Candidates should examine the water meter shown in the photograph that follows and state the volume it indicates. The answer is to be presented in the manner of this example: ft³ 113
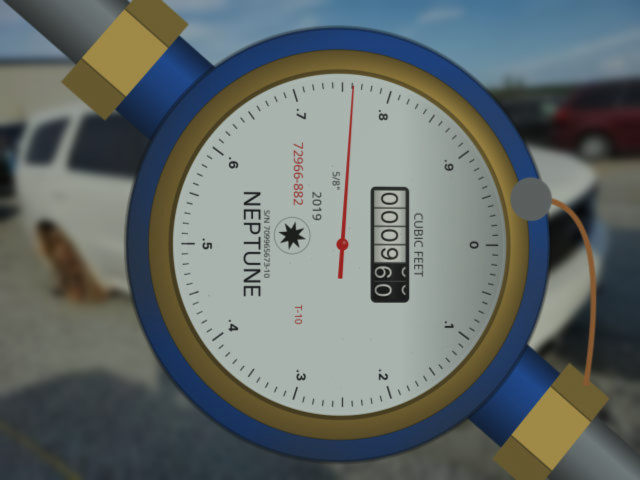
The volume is ft³ 959.76
